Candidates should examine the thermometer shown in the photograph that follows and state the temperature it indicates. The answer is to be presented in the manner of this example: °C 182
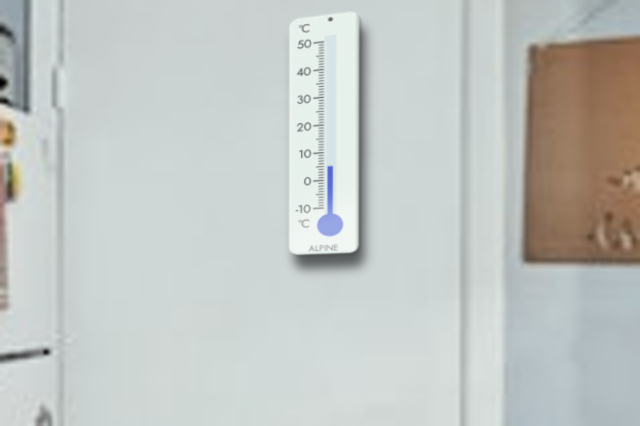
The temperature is °C 5
